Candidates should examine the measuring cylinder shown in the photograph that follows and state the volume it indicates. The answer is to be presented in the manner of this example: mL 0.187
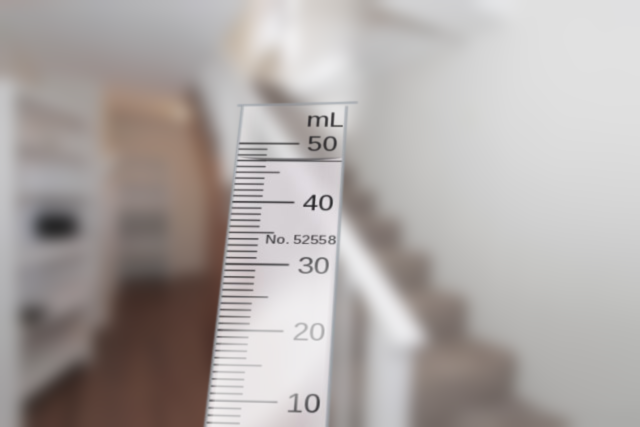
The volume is mL 47
